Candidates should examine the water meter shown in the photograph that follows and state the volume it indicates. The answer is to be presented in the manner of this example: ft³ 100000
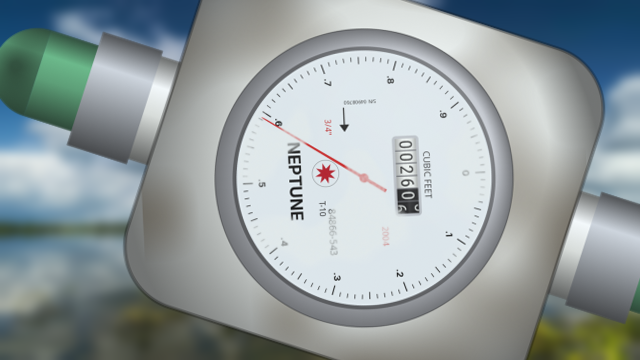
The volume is ft³ 2605.59
